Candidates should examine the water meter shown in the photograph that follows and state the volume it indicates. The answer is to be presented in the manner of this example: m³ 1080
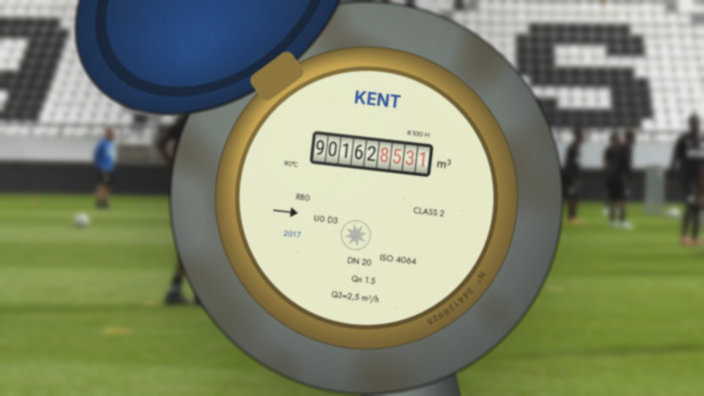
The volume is m³ 90162.8531
